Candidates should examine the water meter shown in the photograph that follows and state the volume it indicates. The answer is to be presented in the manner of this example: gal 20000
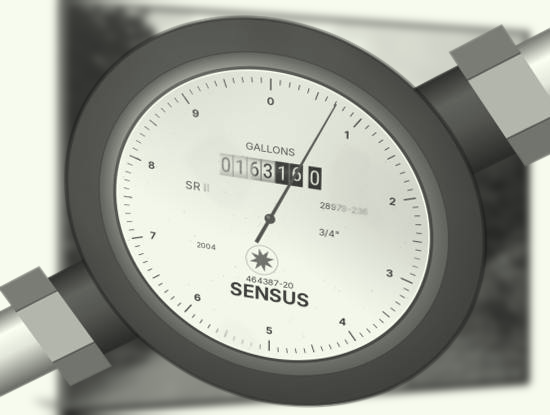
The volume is gal 163160.7
